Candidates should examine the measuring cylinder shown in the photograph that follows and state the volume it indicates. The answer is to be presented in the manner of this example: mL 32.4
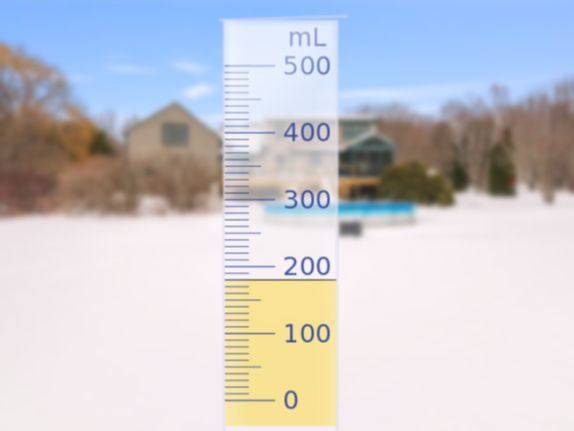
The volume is mL 180
